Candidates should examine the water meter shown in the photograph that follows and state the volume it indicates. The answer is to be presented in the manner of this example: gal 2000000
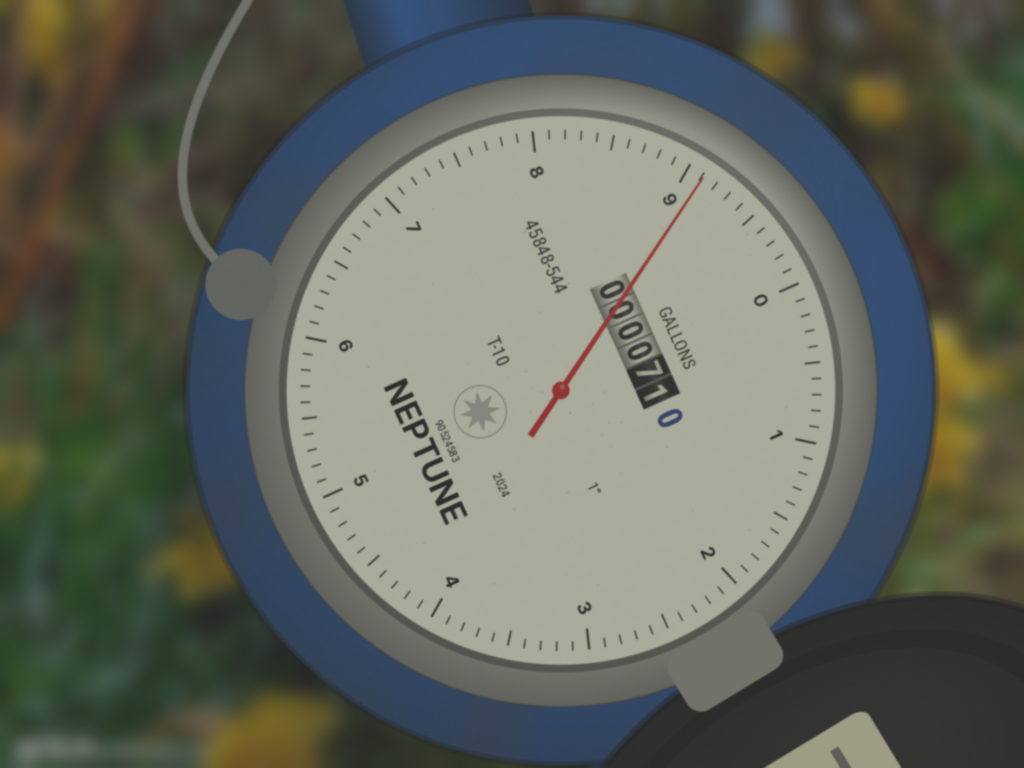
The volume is gal 709.1
